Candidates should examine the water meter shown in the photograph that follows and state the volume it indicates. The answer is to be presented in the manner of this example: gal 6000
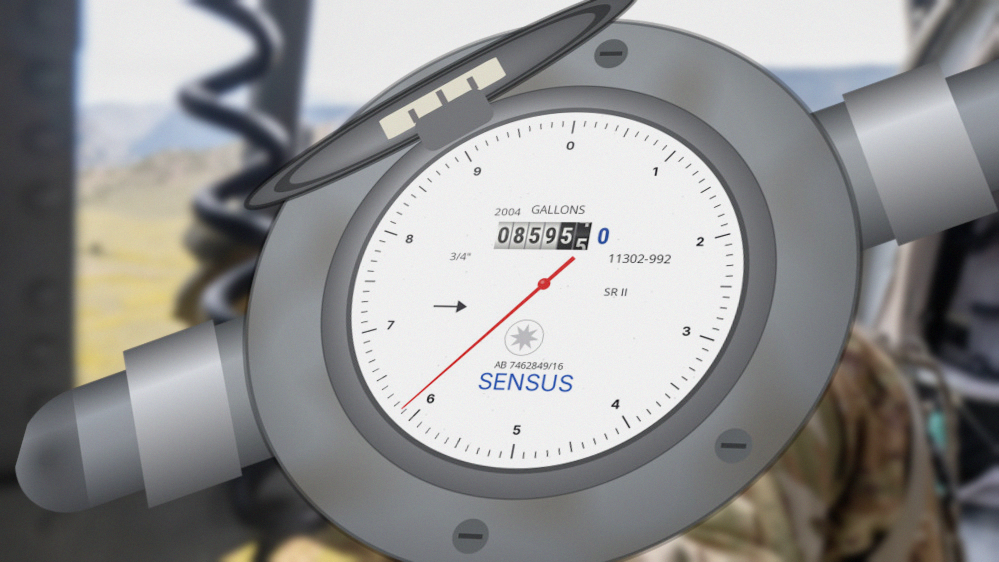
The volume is gal 859546.1
